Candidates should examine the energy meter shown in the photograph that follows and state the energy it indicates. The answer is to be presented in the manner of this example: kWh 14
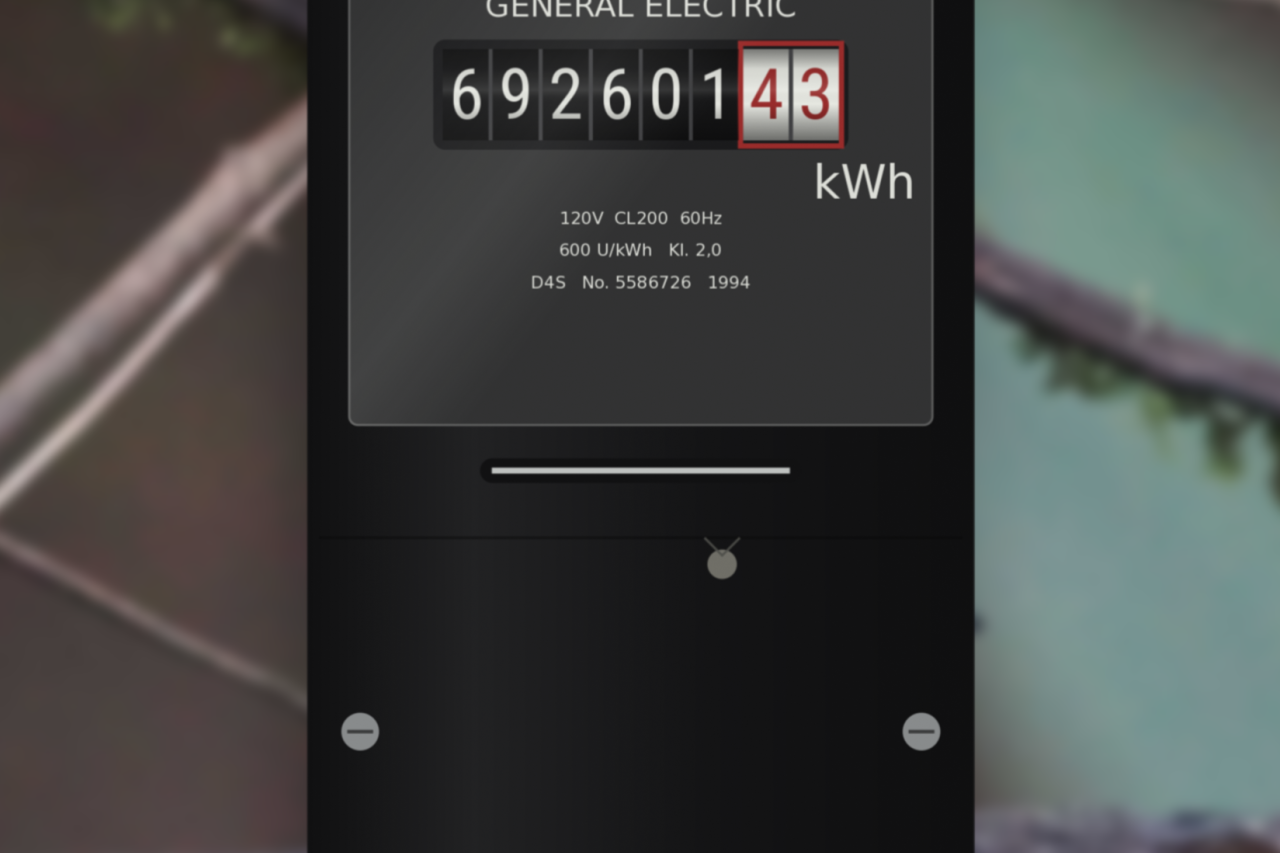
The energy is kWh 692601.43
